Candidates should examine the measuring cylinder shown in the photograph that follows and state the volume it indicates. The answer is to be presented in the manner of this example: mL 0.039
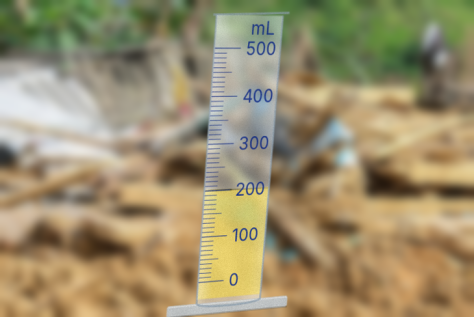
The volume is mL 200
